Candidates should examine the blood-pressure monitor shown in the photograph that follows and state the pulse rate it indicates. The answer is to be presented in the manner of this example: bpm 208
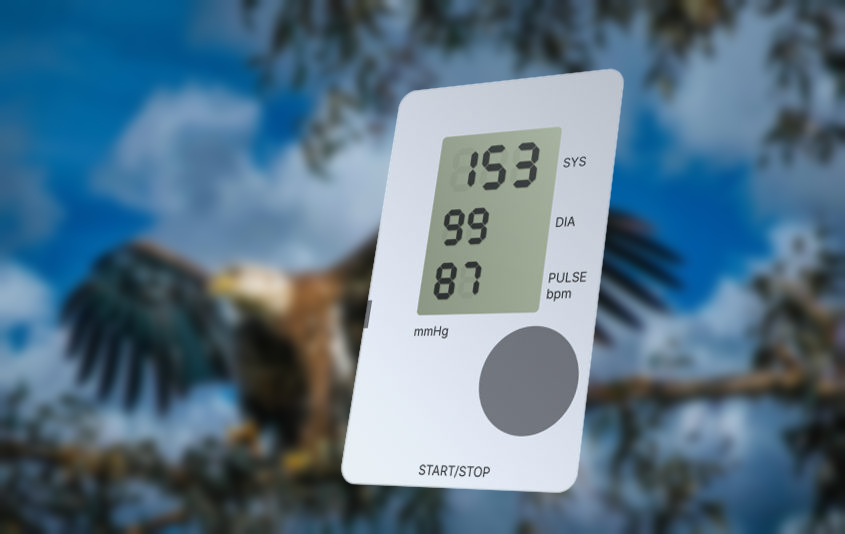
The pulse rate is bpm 87
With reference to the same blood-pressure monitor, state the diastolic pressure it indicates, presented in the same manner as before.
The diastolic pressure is mmHg 99
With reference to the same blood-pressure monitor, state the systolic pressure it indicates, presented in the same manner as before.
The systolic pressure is mmHg 153
